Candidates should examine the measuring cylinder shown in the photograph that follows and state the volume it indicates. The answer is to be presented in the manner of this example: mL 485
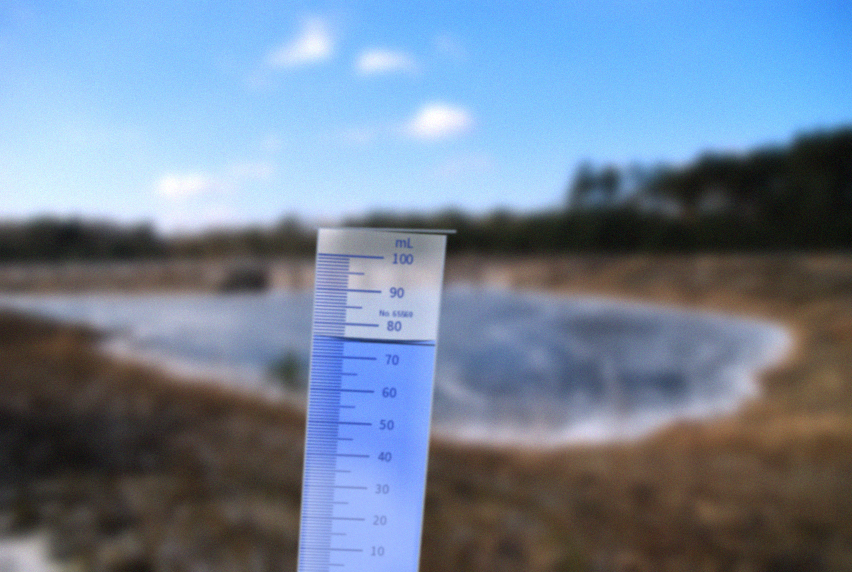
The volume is mL 75
